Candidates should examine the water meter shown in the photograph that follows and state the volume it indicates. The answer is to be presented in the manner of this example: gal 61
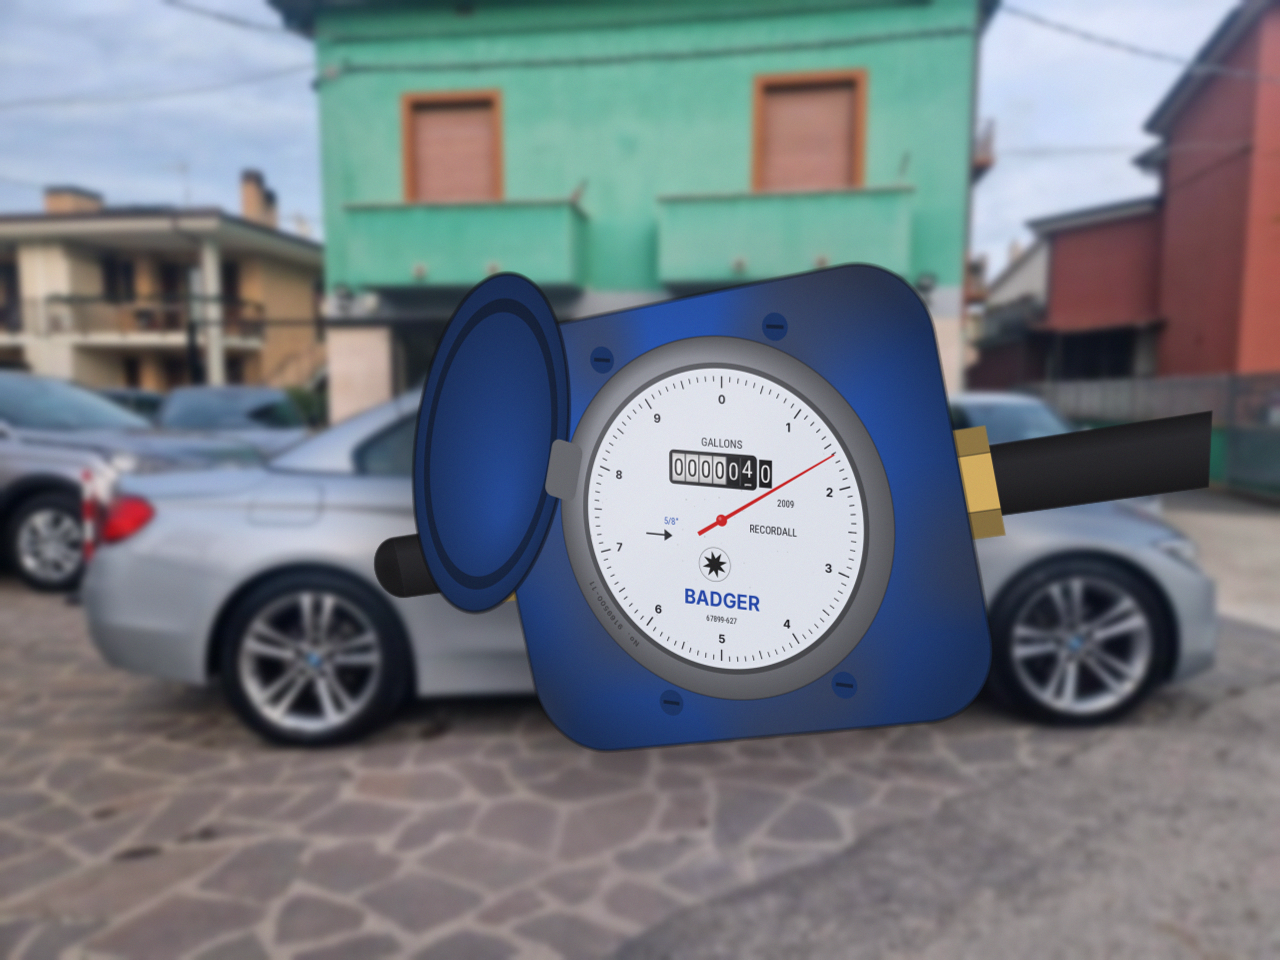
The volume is gal 41.6
